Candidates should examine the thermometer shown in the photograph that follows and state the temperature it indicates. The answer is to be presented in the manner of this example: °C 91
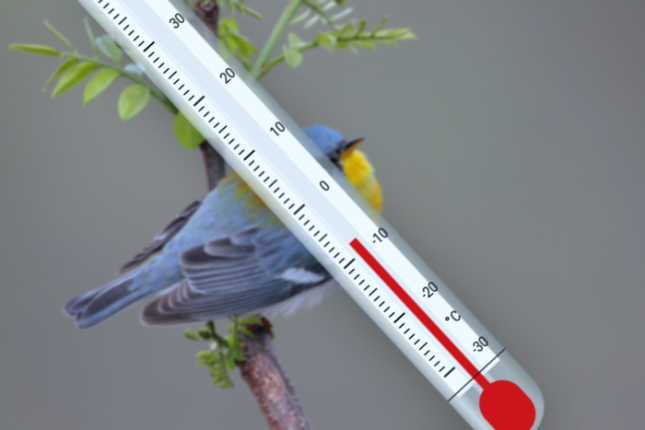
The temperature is °C -8
